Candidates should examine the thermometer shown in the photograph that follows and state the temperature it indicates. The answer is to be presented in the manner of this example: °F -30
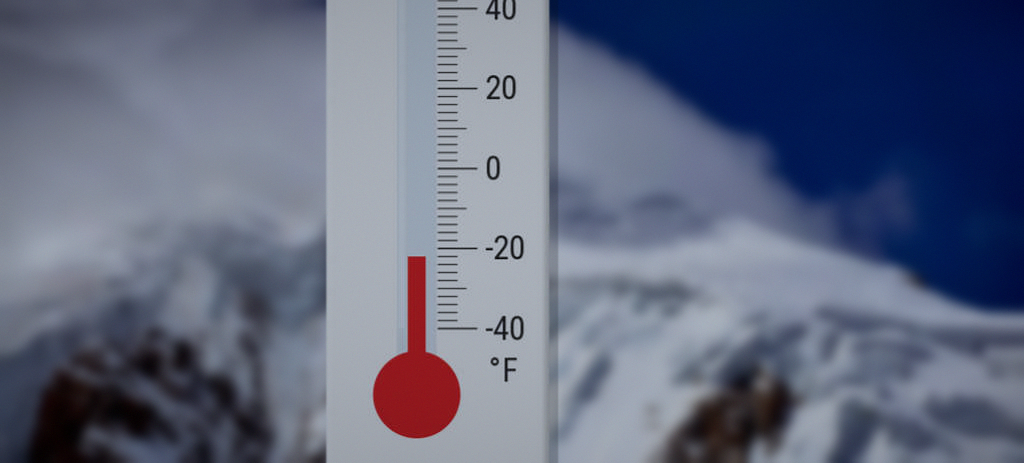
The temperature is °F -22
